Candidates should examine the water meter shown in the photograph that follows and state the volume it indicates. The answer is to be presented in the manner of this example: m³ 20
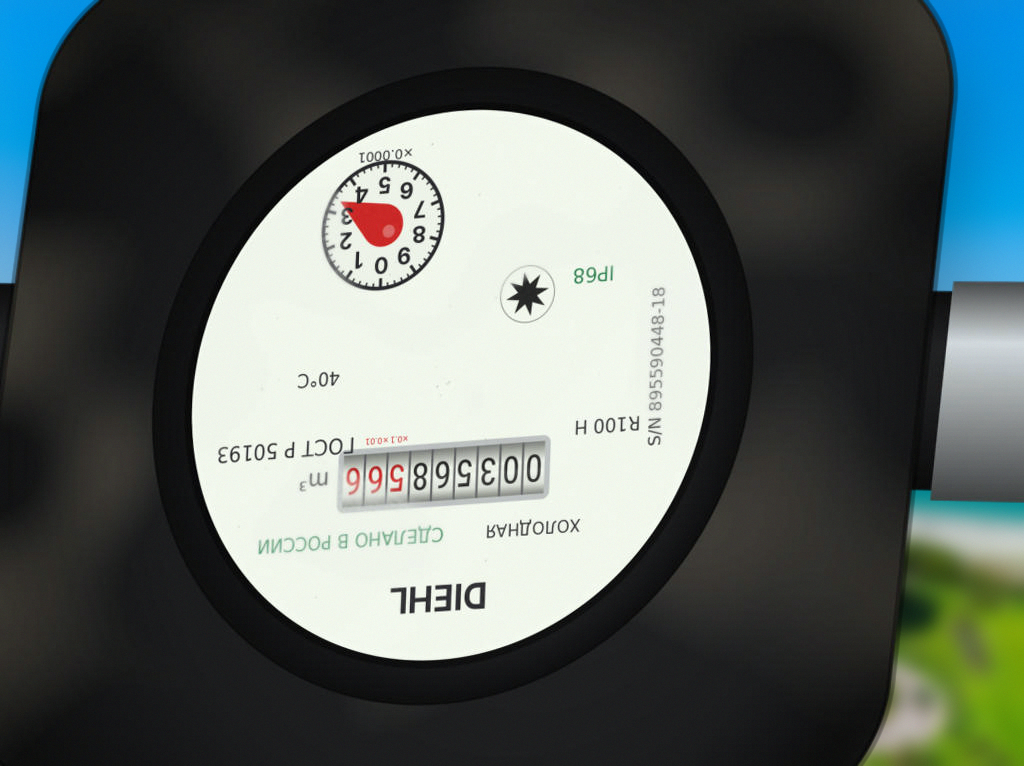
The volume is m³ 3568.5663
